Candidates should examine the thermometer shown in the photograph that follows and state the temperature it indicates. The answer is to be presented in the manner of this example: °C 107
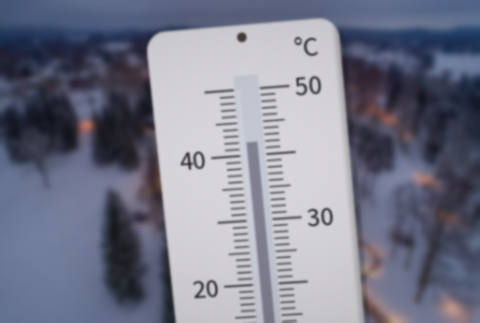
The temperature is °C 42
